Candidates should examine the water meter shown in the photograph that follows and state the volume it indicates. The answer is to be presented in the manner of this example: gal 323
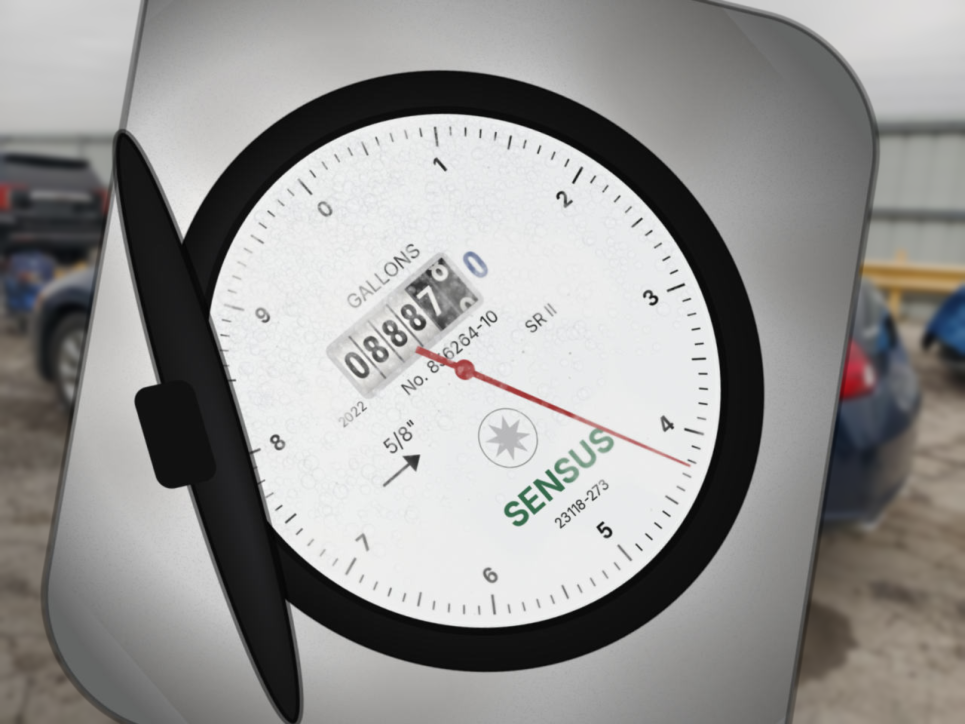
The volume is gal 888784.2
